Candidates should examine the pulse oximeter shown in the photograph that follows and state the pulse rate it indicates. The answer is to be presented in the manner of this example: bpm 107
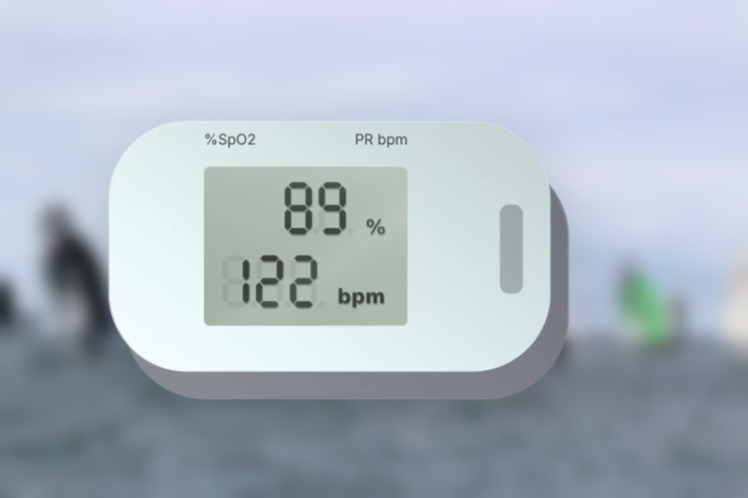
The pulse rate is bpm 122
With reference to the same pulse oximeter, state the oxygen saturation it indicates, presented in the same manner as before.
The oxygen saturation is % 89
